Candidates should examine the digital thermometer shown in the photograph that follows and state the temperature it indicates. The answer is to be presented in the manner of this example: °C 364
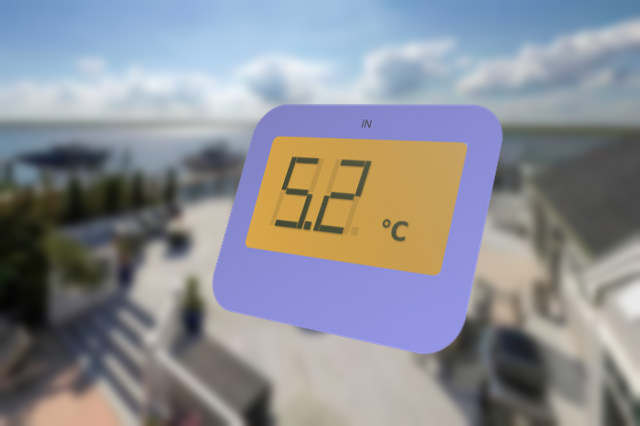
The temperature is °C 5.2
